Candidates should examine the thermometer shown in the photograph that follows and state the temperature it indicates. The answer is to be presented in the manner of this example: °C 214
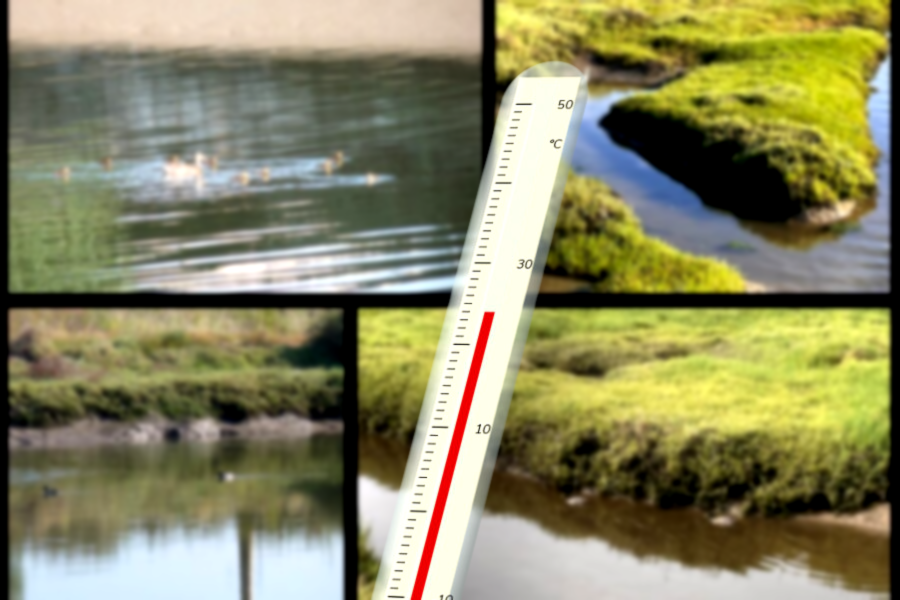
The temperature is °C 24
